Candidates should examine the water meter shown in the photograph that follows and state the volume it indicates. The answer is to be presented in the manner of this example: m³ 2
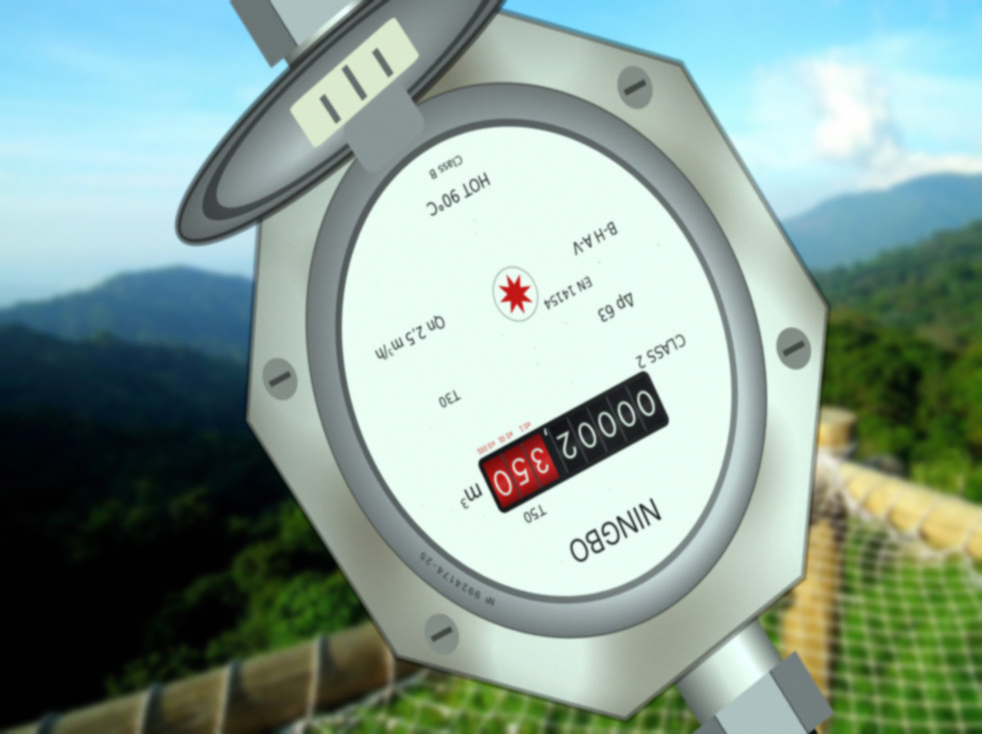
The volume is m³ 2.350
